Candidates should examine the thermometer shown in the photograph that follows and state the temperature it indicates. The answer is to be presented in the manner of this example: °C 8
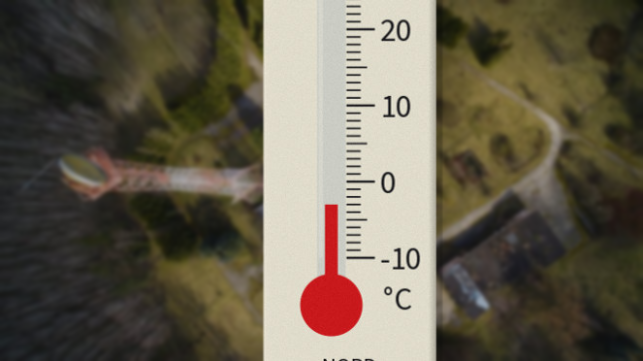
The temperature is °C -3
